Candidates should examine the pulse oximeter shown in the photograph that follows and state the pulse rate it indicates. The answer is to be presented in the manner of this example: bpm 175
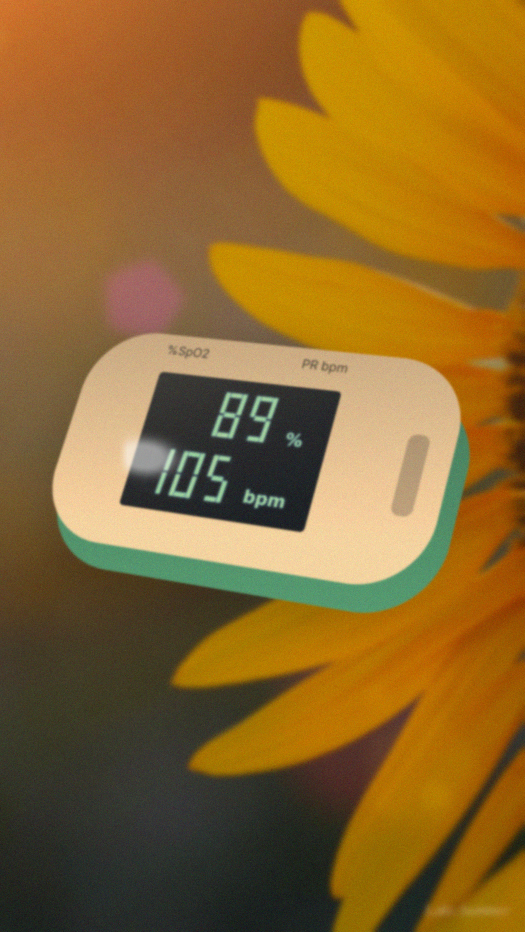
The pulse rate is bpm 105
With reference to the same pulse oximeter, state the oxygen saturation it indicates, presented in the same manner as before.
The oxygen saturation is % 89
